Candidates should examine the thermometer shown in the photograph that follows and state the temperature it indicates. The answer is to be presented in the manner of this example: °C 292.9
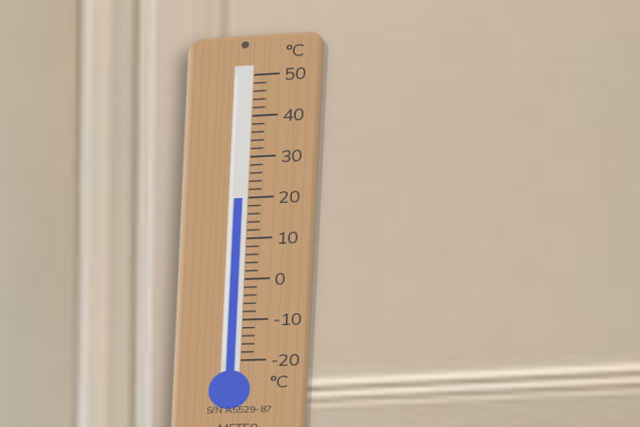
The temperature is °C 20
